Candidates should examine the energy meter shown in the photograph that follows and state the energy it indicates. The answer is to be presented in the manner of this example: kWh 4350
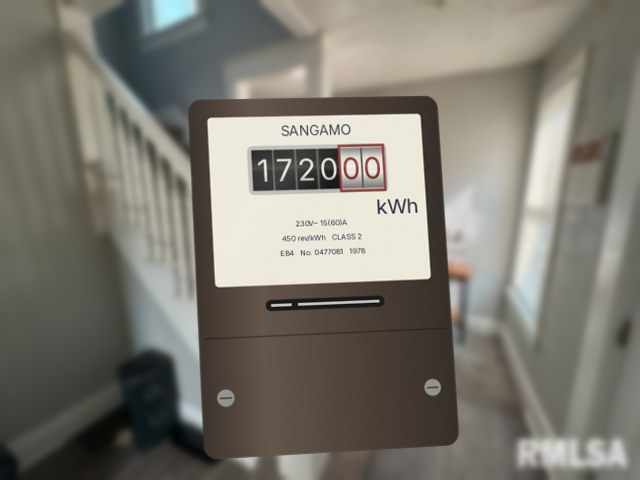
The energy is kWh 1720.00
